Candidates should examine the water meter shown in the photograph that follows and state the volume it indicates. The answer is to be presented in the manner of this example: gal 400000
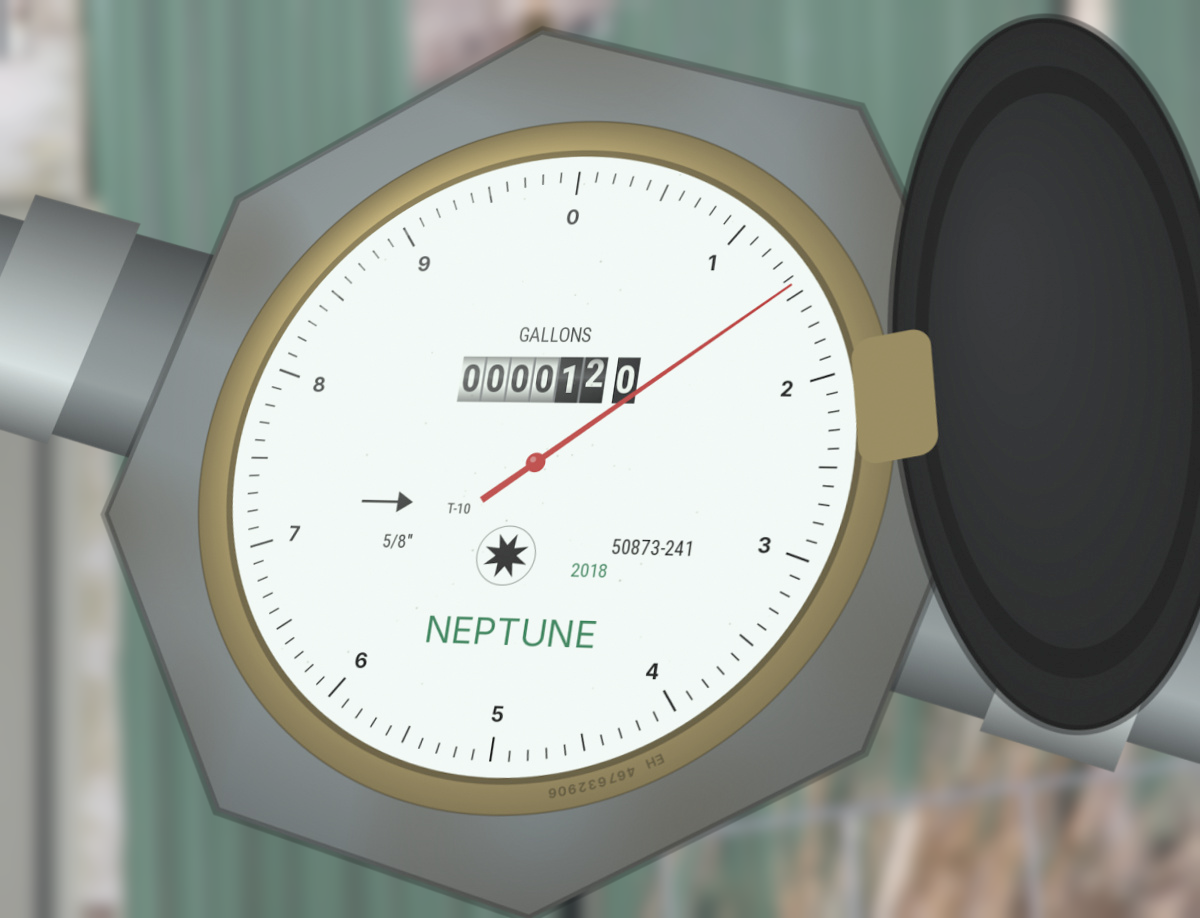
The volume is gal 121.4
